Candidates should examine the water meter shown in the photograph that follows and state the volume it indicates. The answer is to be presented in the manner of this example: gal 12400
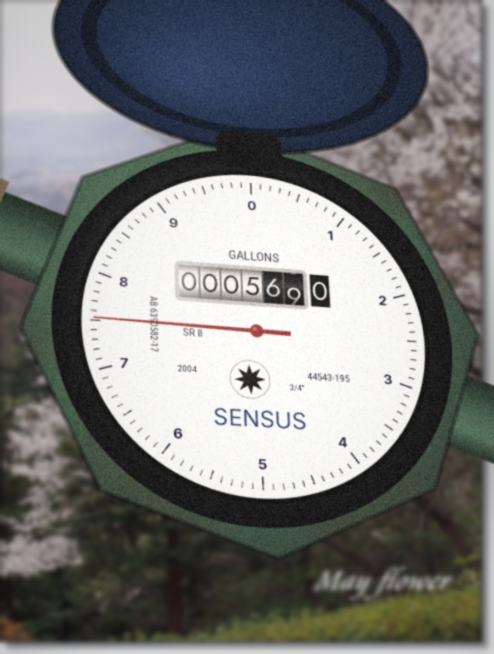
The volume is gal 5687.5
